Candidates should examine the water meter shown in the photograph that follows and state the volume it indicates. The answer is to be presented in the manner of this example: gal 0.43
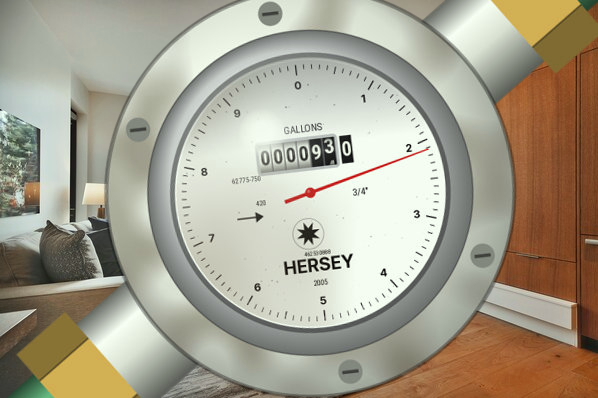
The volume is gal 932.1
